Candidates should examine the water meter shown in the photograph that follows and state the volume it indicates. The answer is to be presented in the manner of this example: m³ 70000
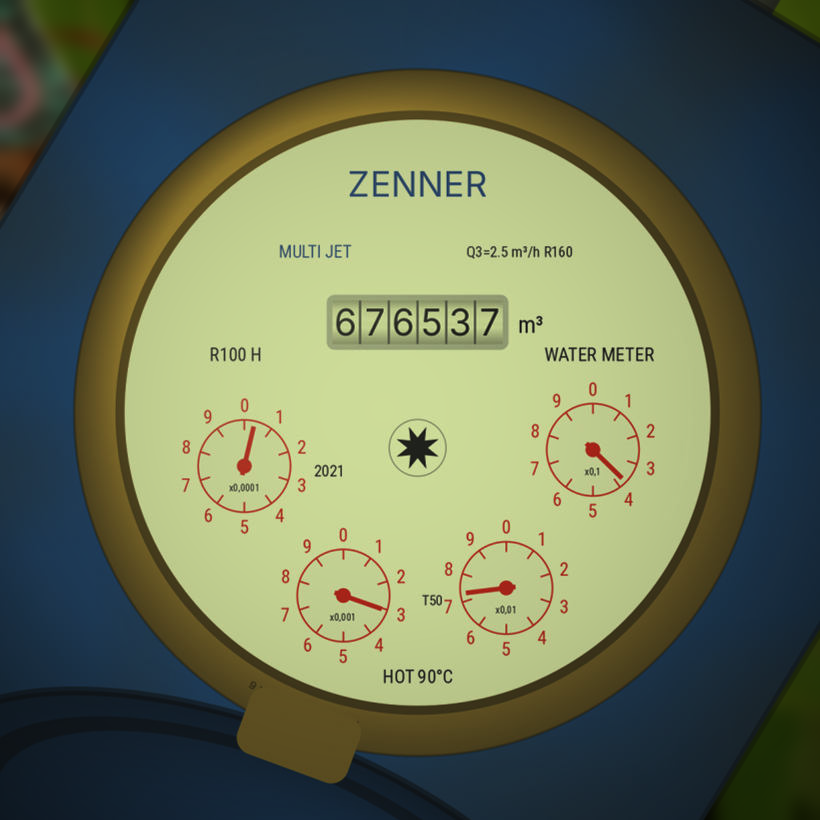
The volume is m³ 676537.3730
